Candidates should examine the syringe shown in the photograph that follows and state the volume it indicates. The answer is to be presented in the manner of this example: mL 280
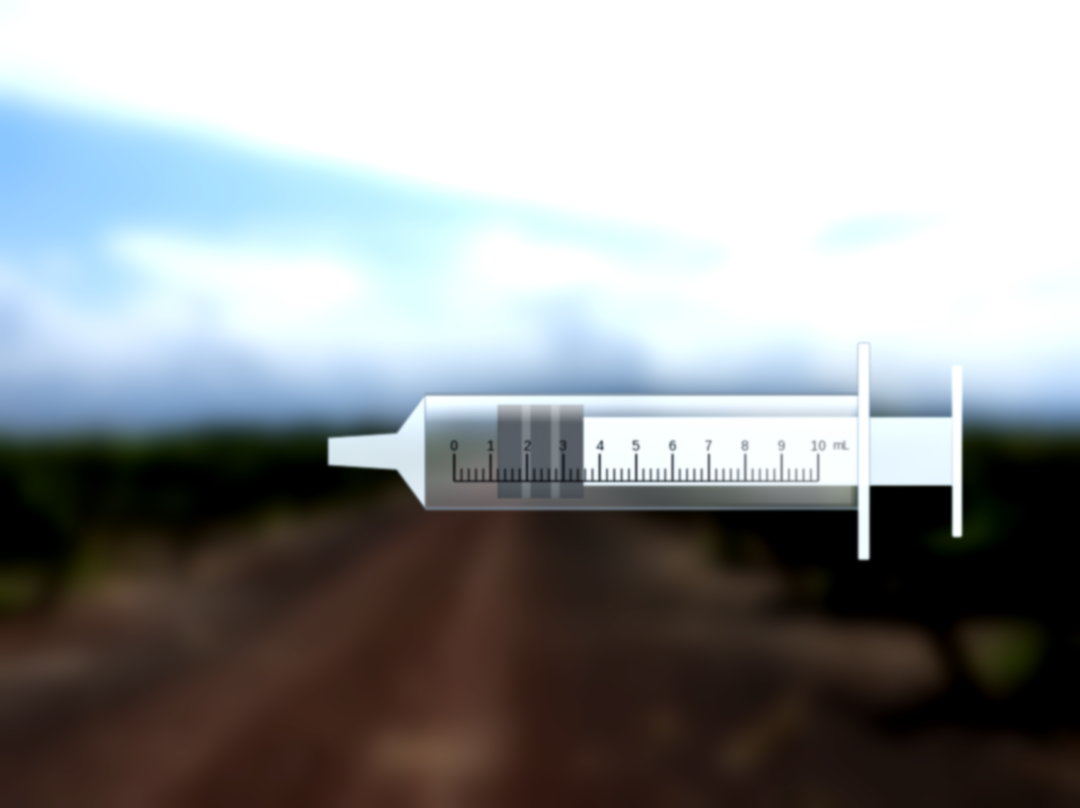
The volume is mL 1.2
